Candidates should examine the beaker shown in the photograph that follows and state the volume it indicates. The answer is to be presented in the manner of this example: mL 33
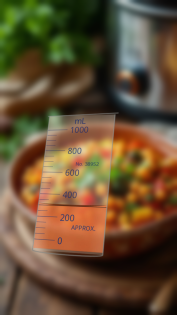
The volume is mL 300
